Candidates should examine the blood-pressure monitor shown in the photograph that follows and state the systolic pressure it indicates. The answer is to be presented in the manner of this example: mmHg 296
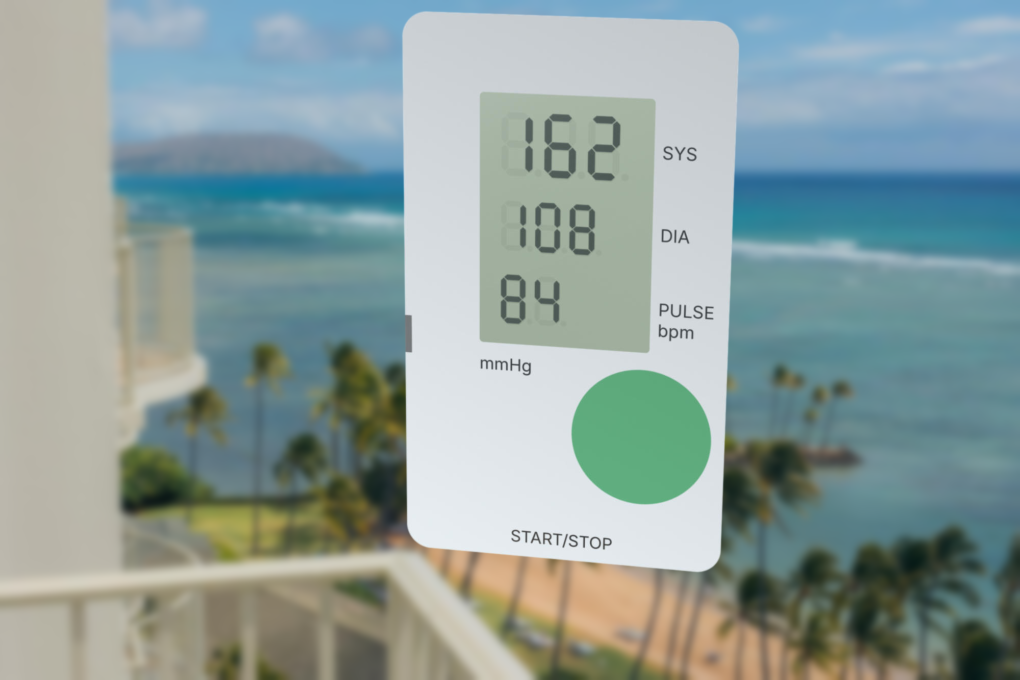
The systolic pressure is mmHg 162
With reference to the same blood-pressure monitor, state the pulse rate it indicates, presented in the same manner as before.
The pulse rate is bpm 84
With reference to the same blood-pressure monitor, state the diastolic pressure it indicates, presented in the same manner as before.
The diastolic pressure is mmHg 108
